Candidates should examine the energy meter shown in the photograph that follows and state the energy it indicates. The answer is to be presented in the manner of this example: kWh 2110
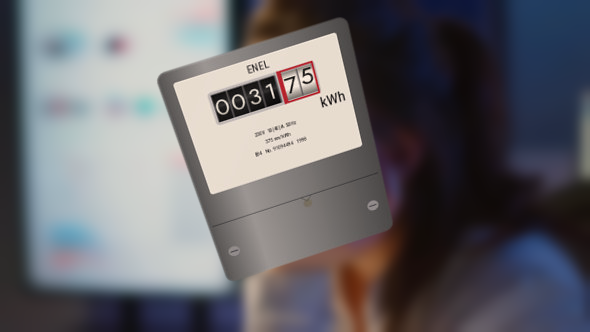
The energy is kWh 31.75
